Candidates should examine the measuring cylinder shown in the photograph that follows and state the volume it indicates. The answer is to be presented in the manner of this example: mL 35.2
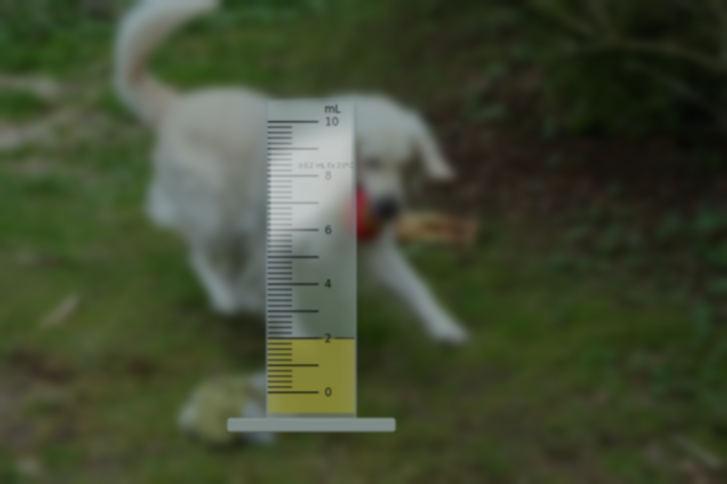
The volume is mL 2
